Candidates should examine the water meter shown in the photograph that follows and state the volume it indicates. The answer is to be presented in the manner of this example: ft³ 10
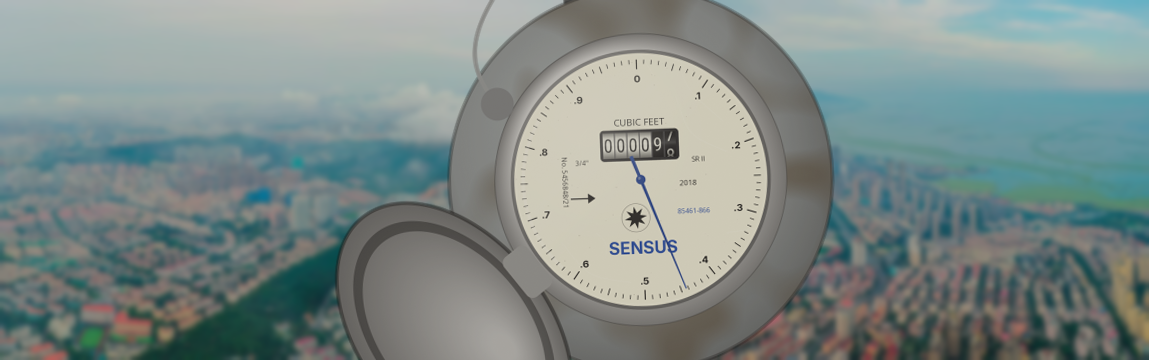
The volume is ft³ 97.44
